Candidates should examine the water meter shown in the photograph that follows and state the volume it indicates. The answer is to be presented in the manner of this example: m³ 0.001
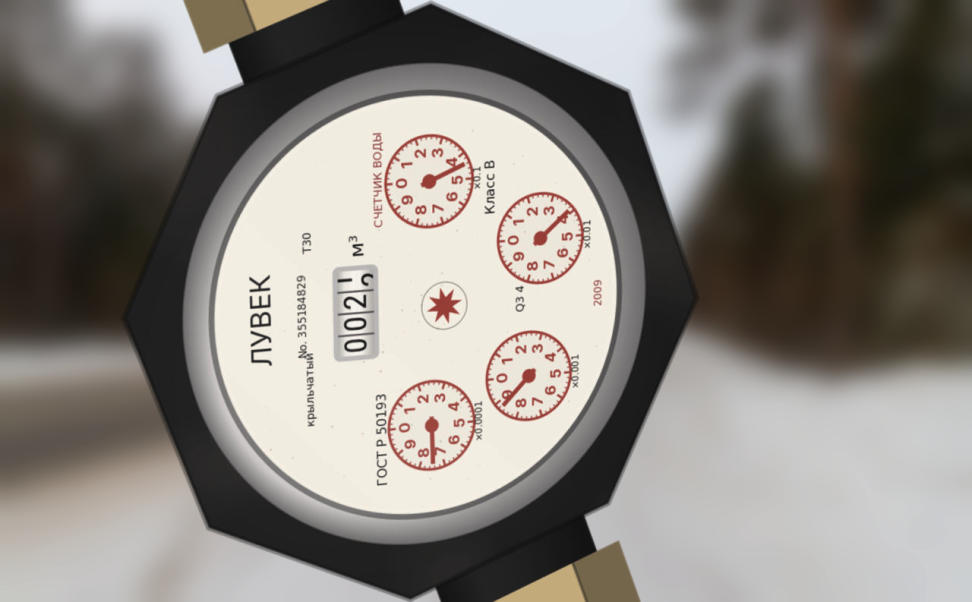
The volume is m³ 21.4387
